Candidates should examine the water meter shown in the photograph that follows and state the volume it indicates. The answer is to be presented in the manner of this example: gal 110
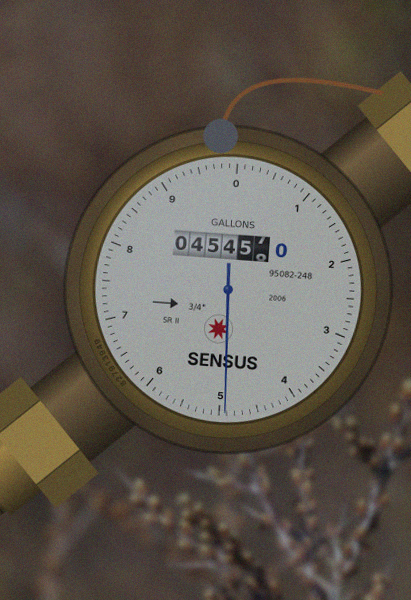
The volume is gal 454574.9
